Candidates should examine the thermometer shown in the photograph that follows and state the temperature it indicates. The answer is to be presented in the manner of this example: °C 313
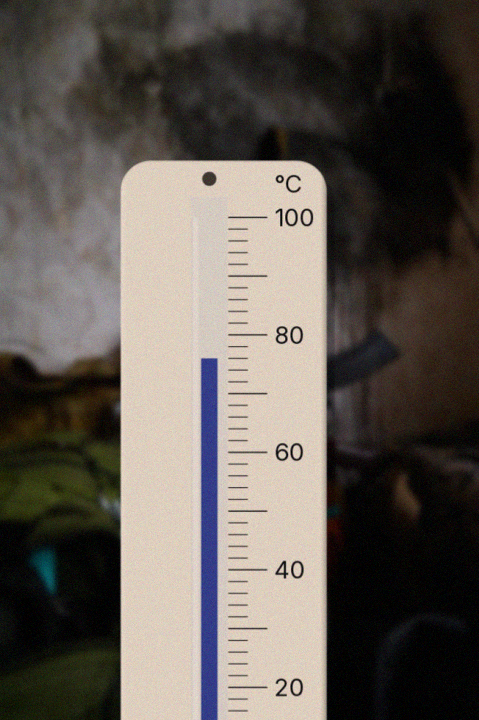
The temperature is °C 76
